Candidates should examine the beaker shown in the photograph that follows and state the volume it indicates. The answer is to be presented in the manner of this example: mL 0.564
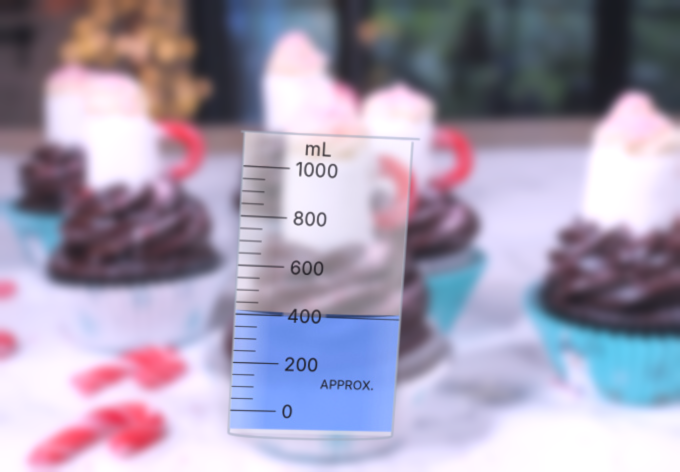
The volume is mL 400
